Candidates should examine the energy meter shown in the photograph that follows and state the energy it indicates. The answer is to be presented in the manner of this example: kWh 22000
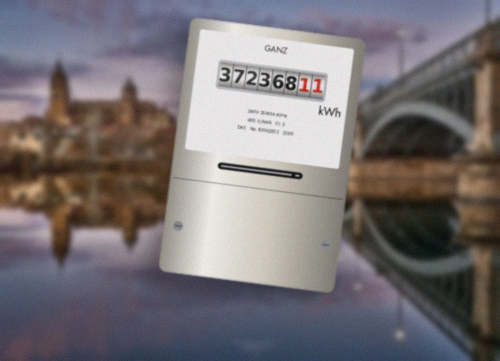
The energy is kWh 372368.11
